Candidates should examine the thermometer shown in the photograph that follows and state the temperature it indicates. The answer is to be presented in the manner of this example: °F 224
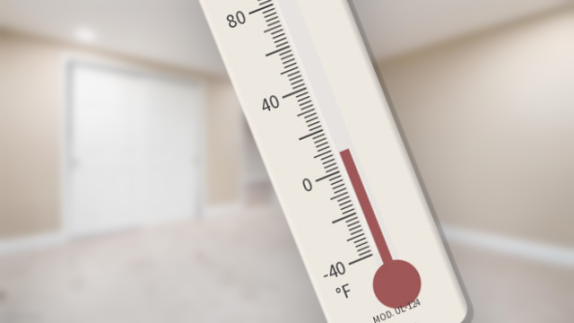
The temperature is °F 8
